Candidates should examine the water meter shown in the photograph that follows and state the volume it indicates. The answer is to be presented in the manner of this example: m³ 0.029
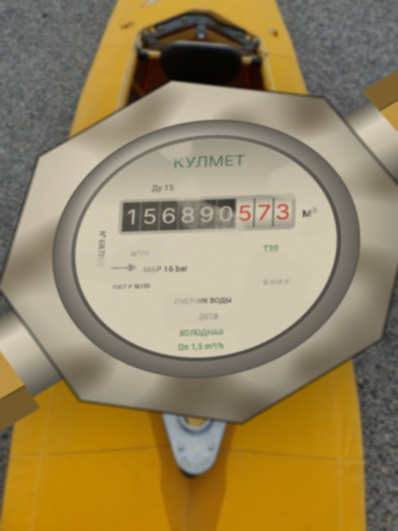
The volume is m³ 156890.573
